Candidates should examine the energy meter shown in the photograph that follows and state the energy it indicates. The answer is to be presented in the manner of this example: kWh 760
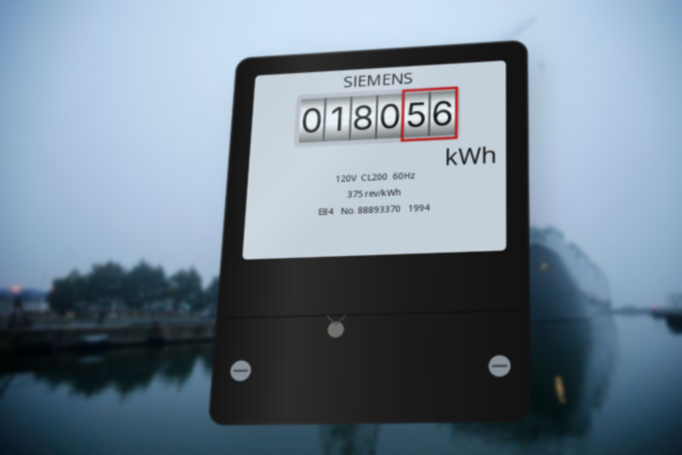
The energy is kWh 180.56
